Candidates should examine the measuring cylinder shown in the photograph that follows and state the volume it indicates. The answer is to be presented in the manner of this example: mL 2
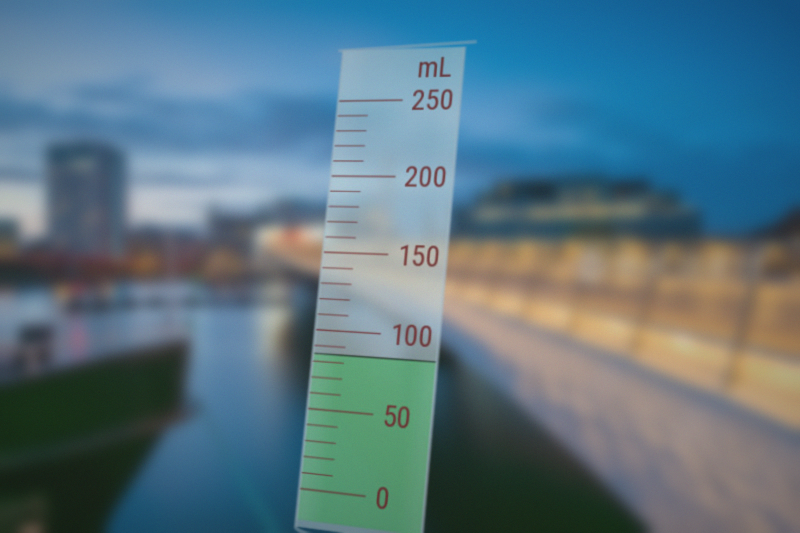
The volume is mL 85
